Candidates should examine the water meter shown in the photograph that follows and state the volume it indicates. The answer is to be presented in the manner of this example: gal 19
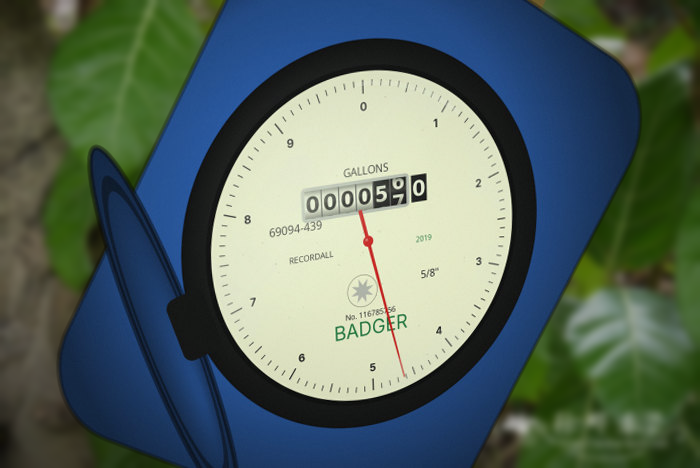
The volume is gal 564.6
